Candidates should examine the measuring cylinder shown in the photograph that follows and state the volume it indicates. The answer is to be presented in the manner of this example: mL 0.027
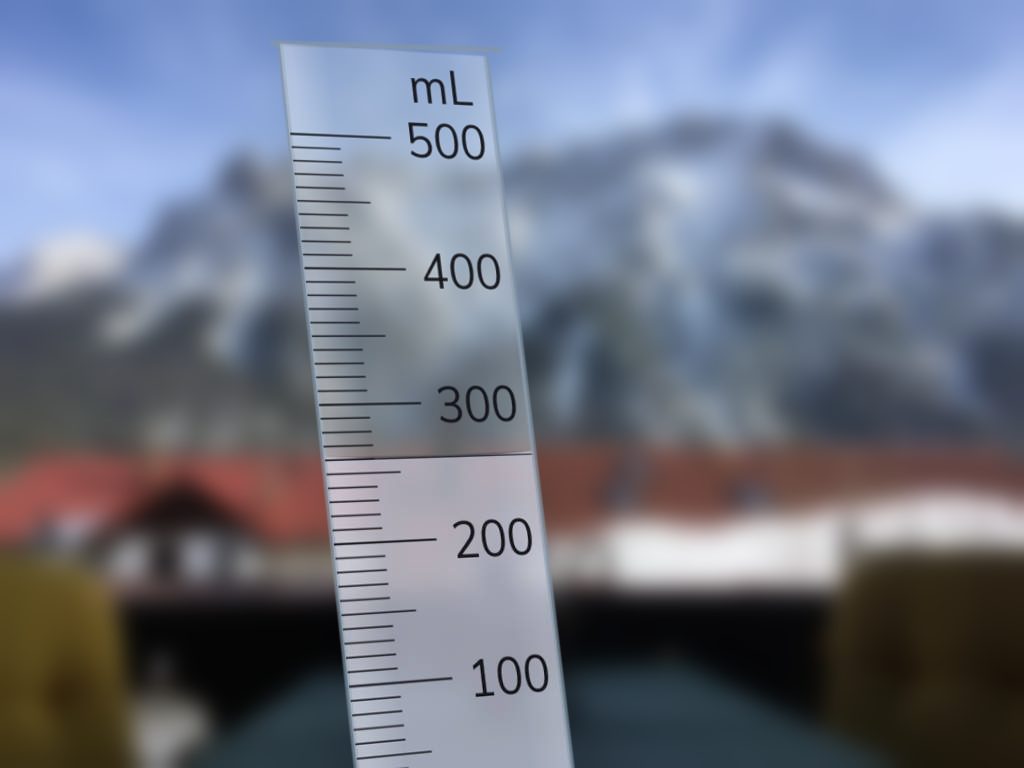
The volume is mL 260
